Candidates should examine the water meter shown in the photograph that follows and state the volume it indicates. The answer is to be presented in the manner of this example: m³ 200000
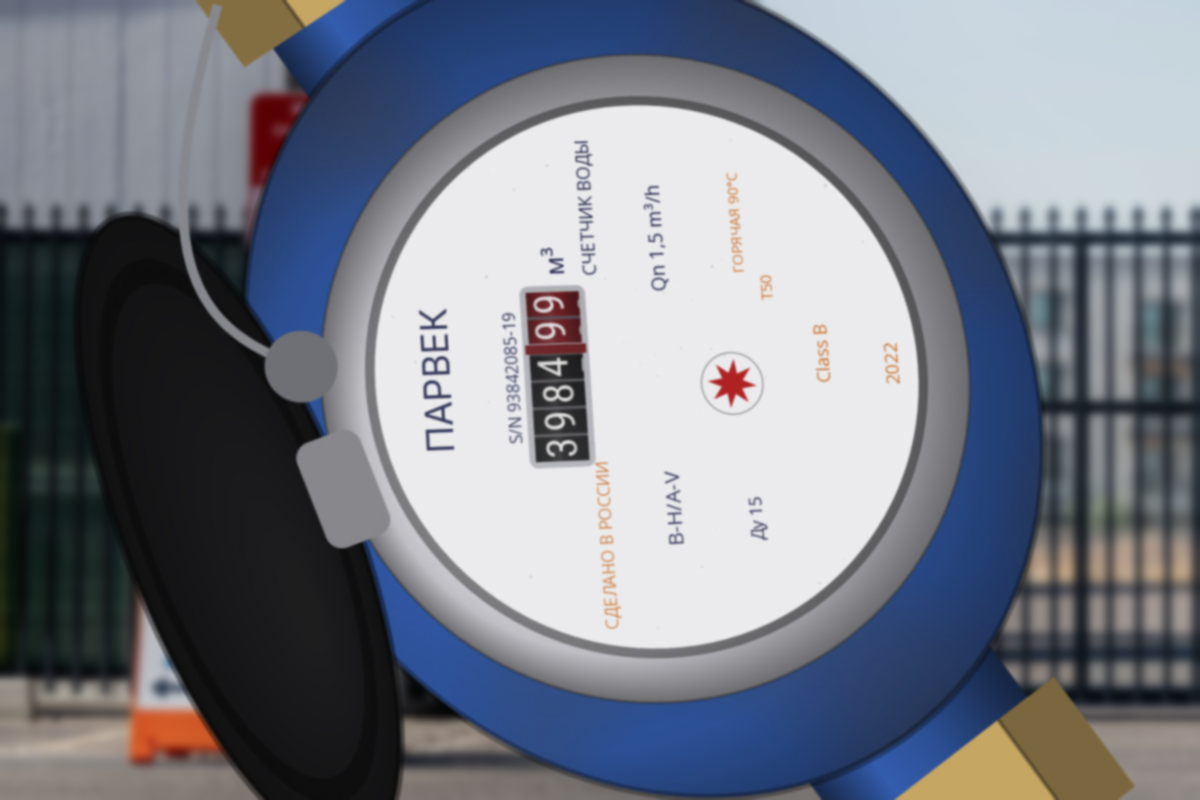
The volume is m³ 3984.99
